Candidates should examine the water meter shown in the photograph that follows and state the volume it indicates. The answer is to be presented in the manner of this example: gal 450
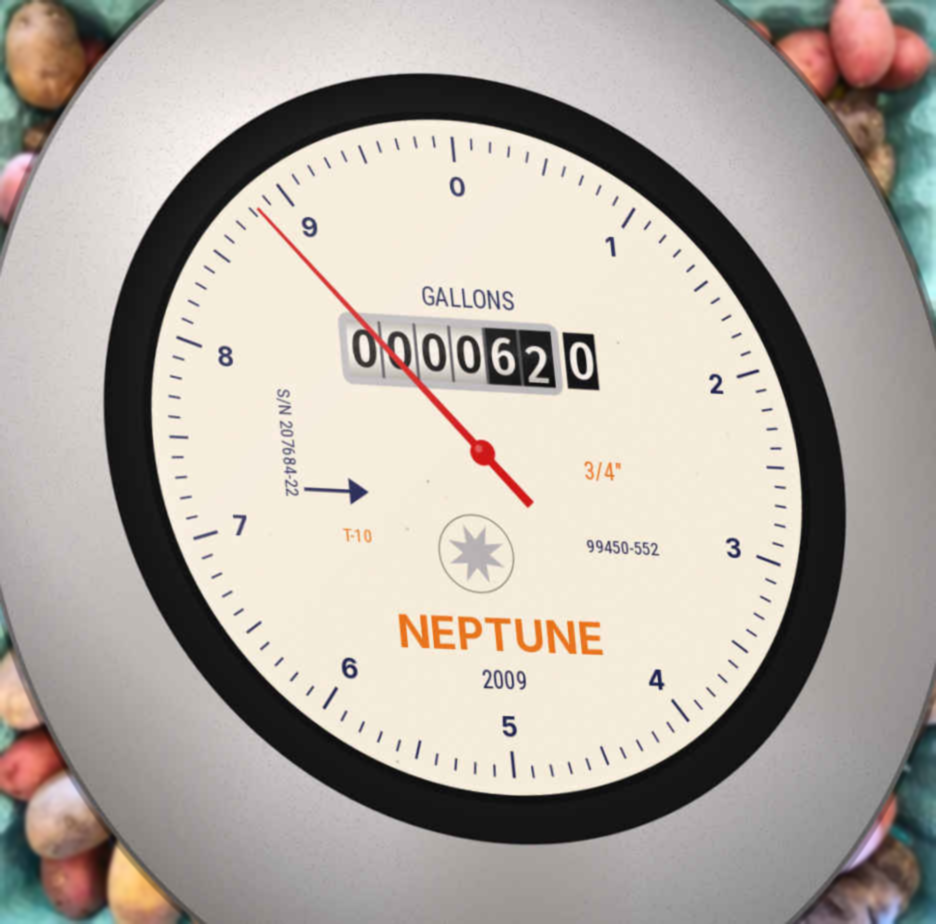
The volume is gal 618.8
